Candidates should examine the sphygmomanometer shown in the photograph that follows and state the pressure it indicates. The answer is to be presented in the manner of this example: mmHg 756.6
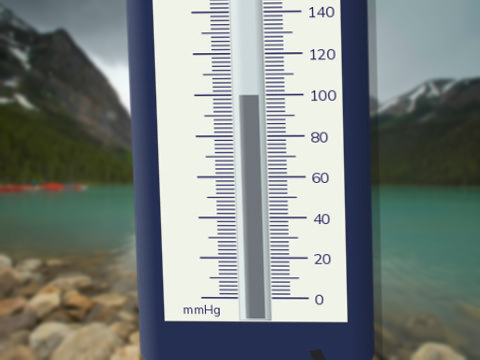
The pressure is mmHg 100
